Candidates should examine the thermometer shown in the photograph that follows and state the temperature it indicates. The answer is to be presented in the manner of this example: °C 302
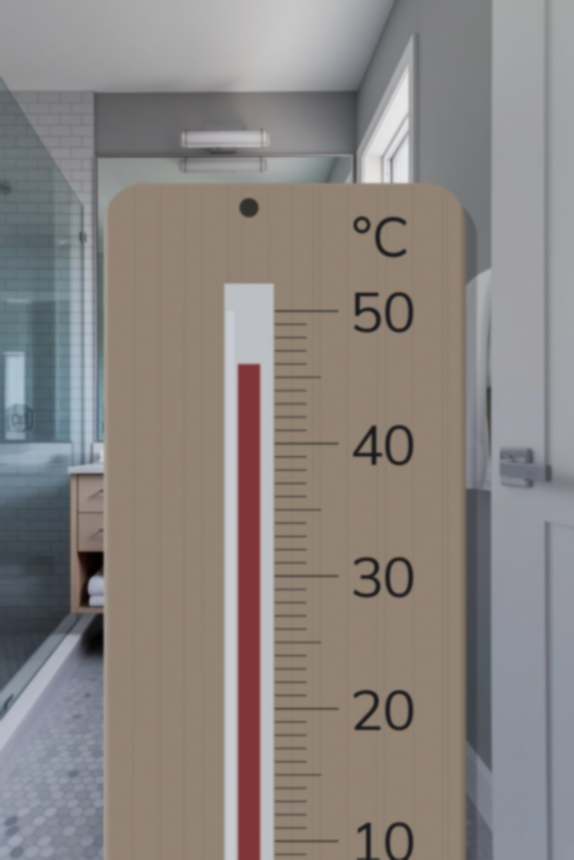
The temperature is °C 46
